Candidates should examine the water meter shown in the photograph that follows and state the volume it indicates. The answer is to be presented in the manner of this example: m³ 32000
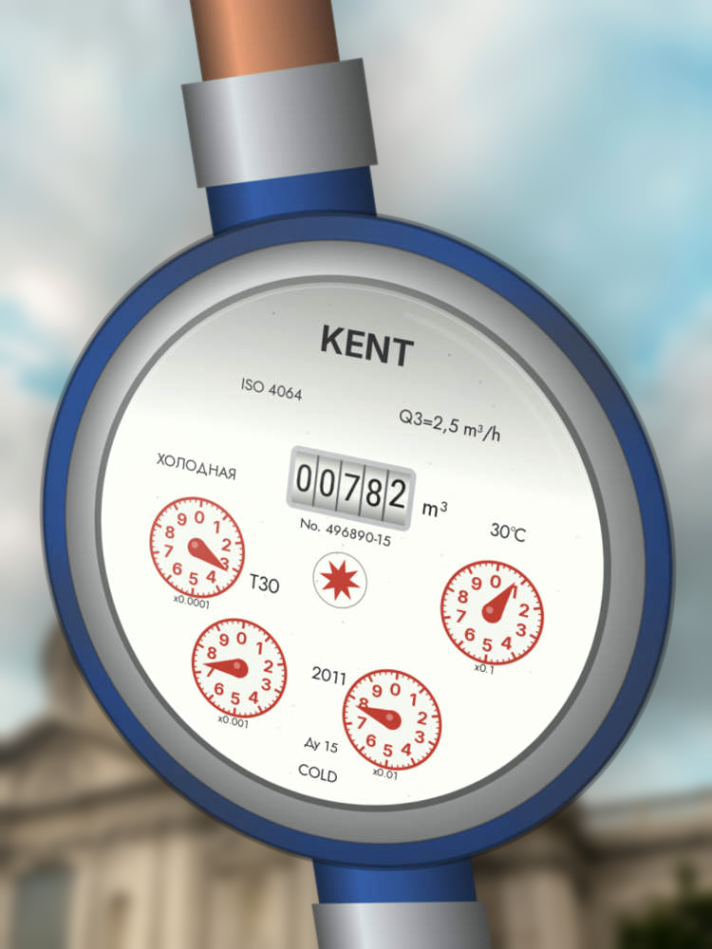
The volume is m³ 782.0773
